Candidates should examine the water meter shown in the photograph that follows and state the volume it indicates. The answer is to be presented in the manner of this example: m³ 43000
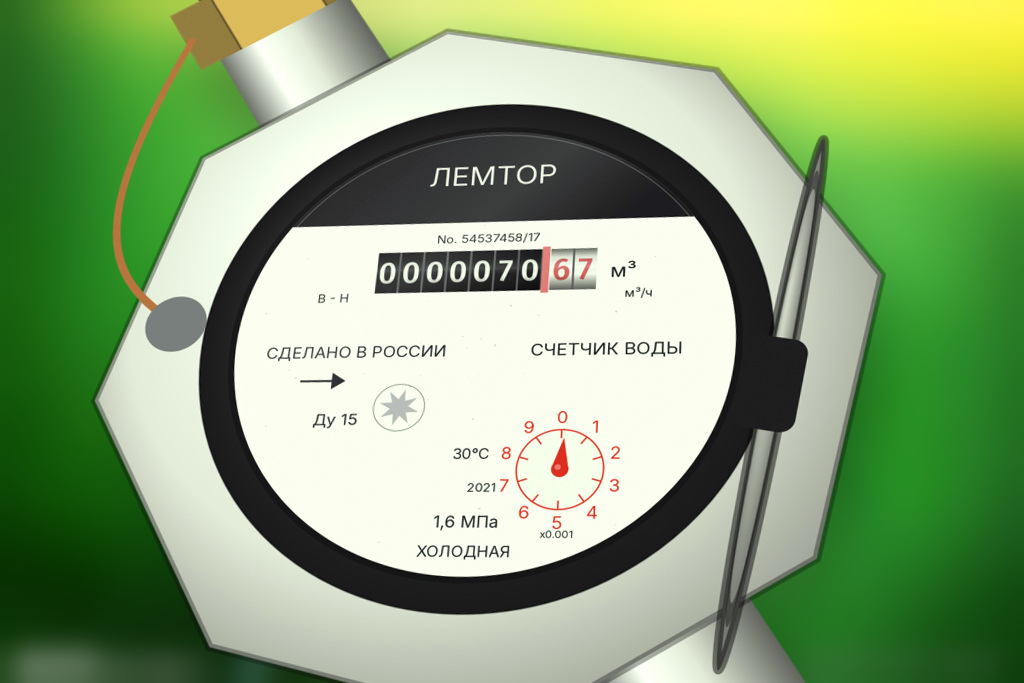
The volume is m³ 70.670
